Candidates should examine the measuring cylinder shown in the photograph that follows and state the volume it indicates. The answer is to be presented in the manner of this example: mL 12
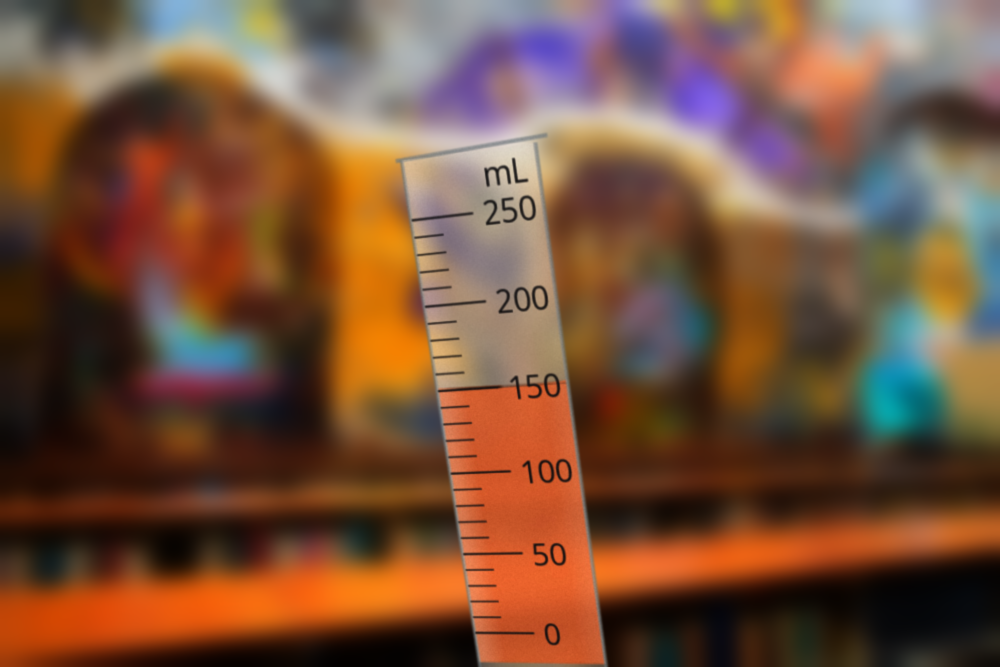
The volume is mL 150
